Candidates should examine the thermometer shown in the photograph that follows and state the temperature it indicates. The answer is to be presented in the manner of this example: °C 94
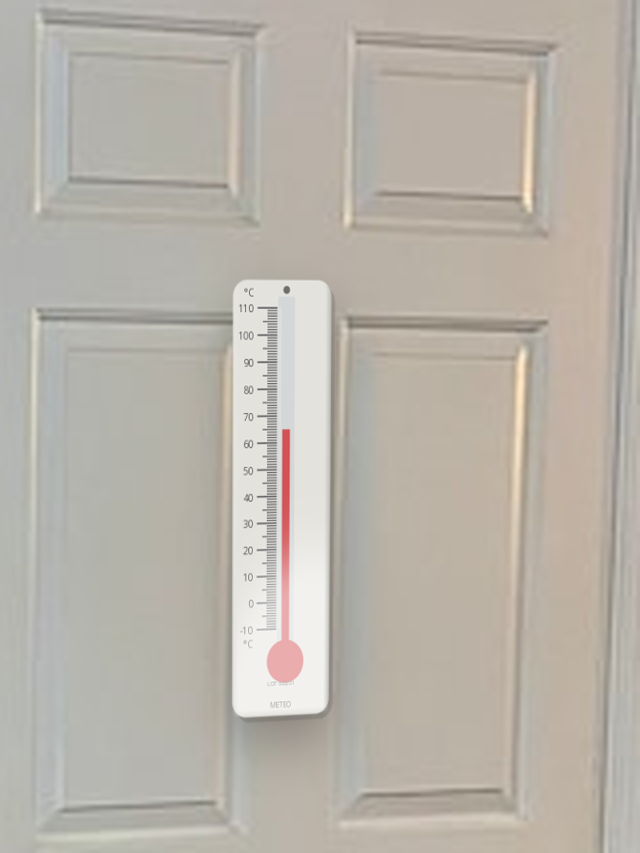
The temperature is °C 65
